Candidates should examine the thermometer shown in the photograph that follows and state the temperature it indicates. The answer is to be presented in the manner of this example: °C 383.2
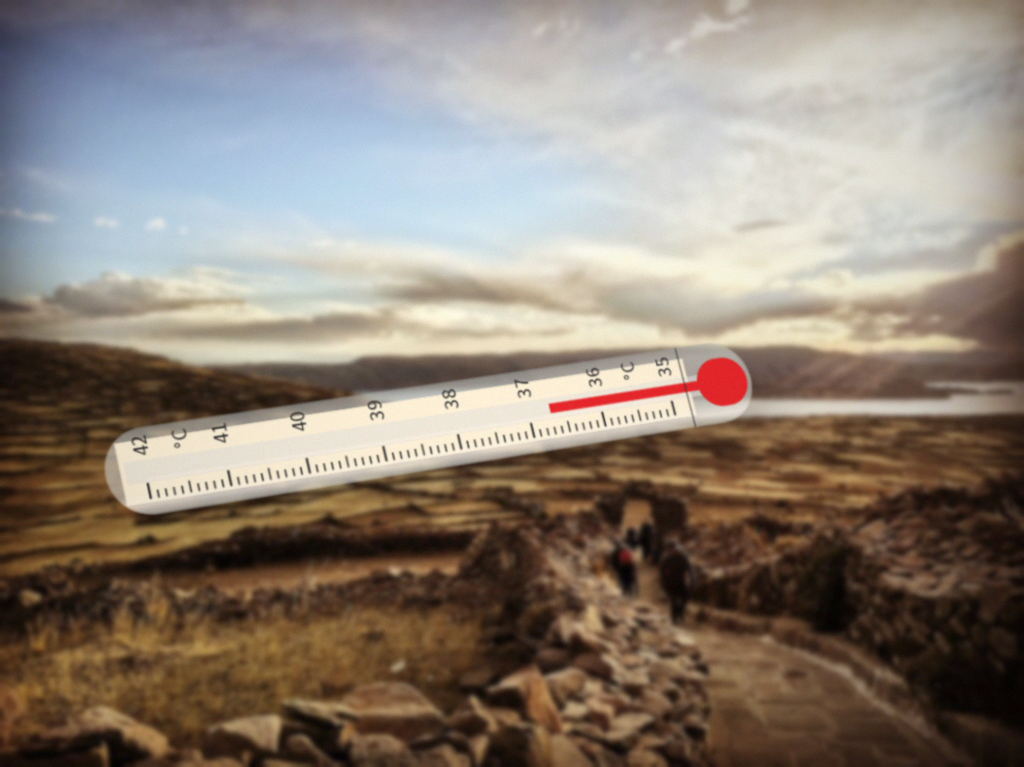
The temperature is °C 36.7
